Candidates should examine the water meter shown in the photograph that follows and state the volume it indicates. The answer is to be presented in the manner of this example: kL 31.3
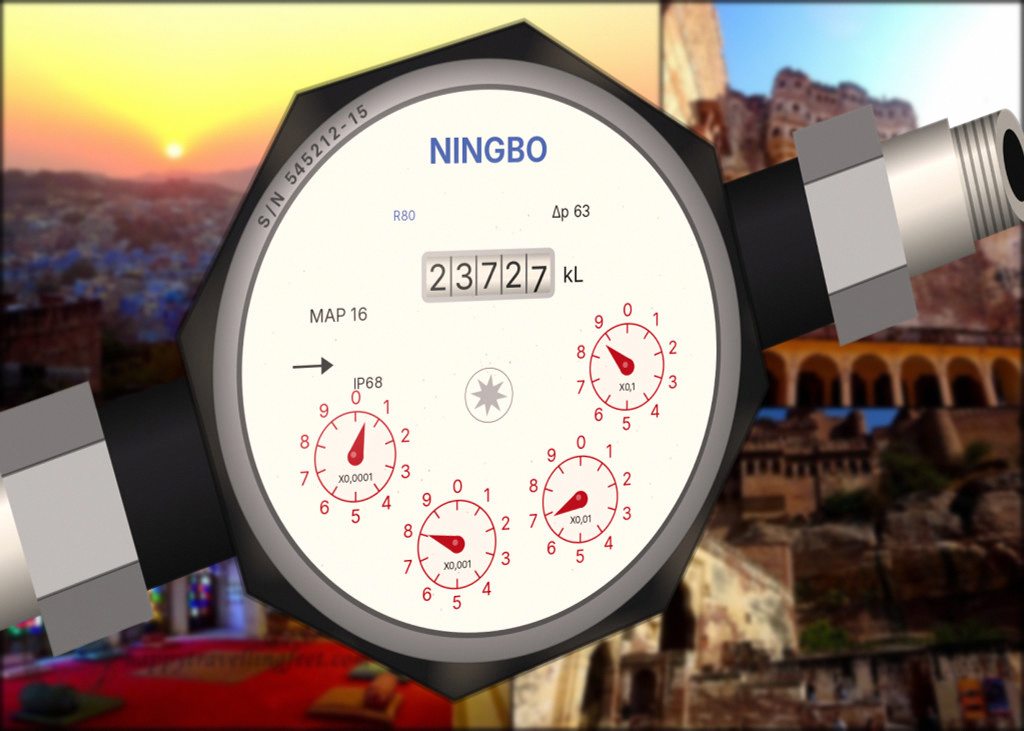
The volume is kL 23726.8680
